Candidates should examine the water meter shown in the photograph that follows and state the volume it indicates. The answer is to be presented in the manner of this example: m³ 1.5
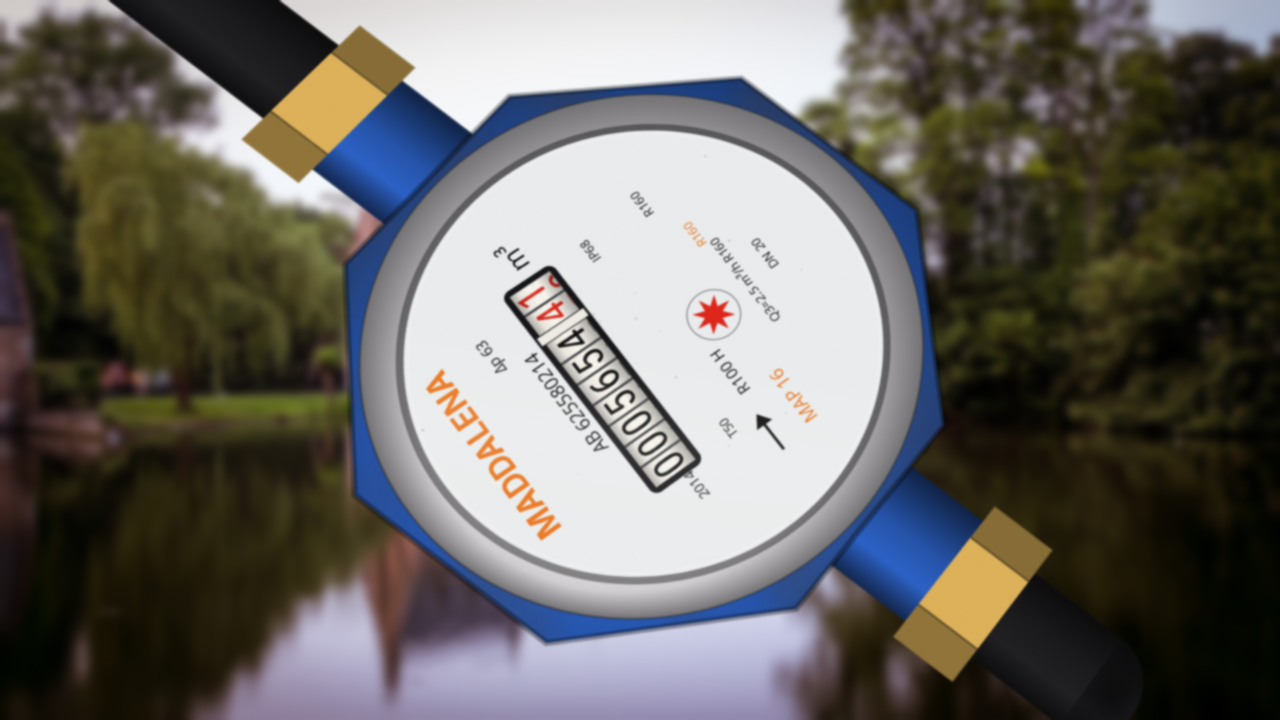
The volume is m³ 5654.41
